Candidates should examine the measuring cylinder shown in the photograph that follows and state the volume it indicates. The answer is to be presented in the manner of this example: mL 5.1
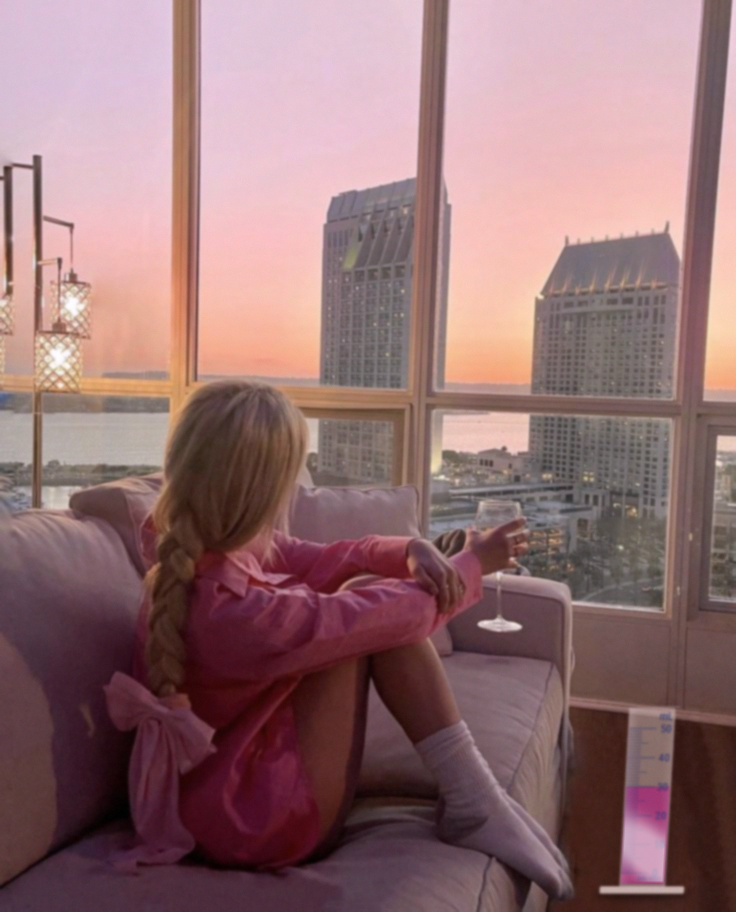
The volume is mL 30
